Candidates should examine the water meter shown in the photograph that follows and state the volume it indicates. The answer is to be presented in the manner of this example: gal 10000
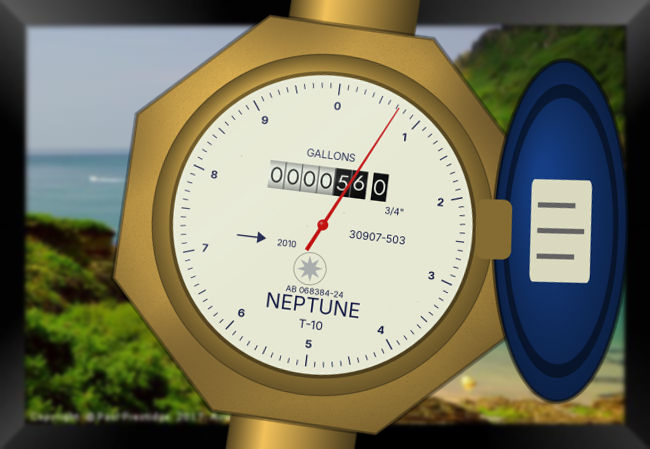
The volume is gal 560.7
